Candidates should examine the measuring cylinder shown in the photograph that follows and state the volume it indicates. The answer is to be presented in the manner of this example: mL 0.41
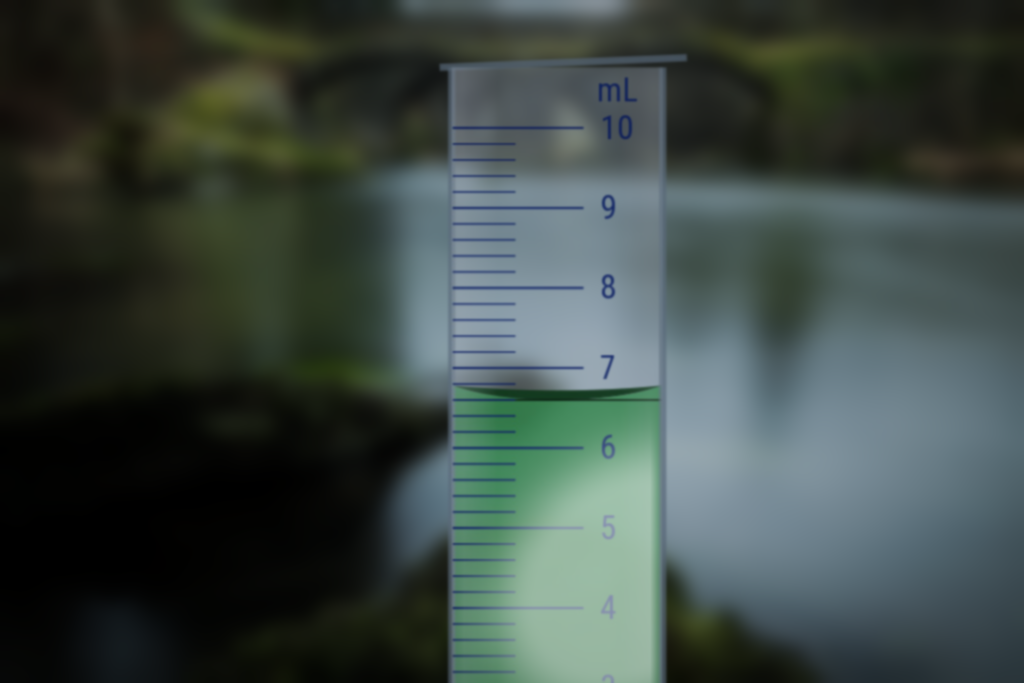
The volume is mL 6.6
